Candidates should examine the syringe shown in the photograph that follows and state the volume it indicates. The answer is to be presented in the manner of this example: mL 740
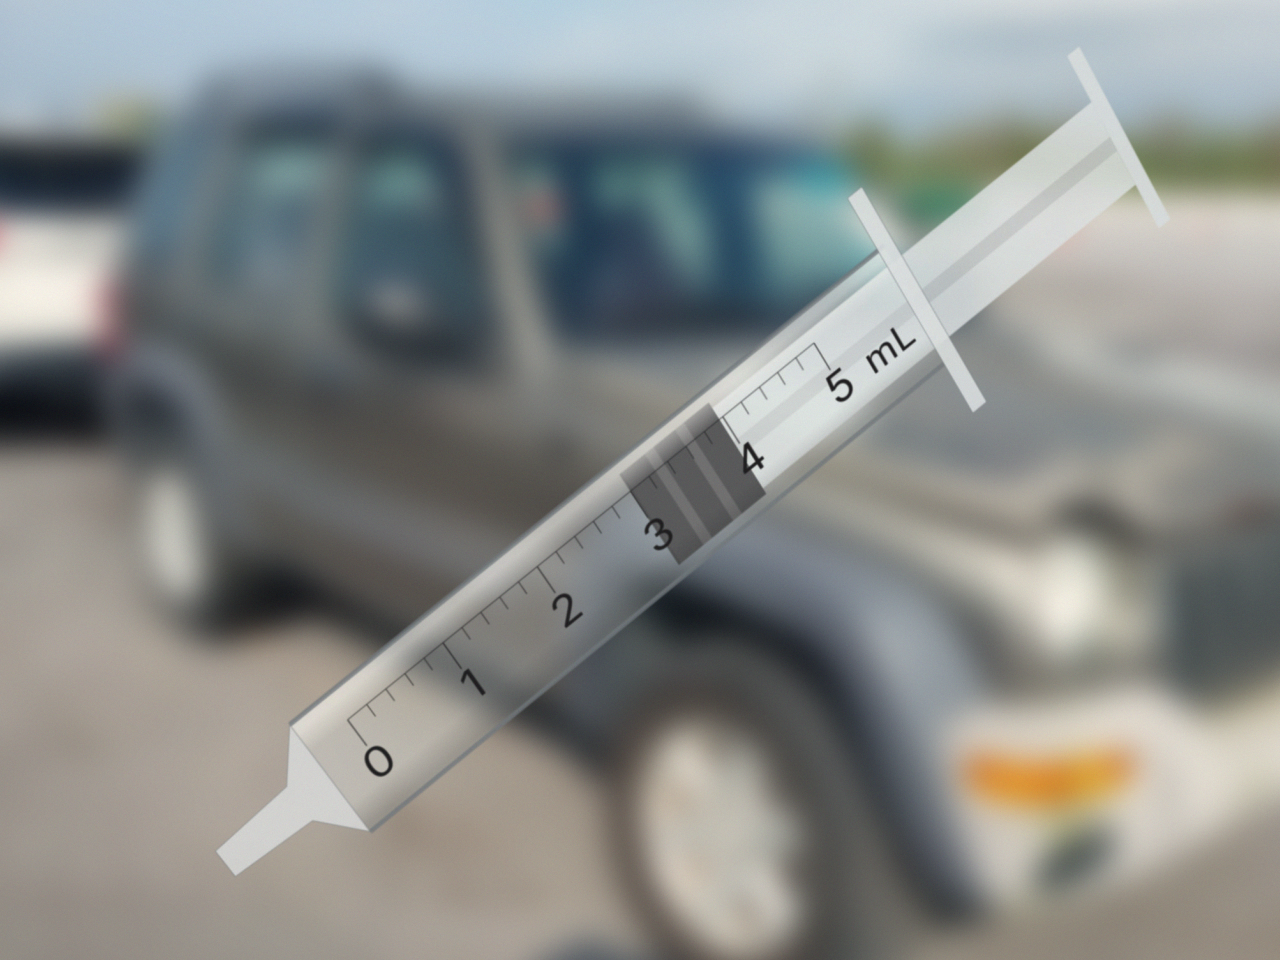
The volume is mL 3
